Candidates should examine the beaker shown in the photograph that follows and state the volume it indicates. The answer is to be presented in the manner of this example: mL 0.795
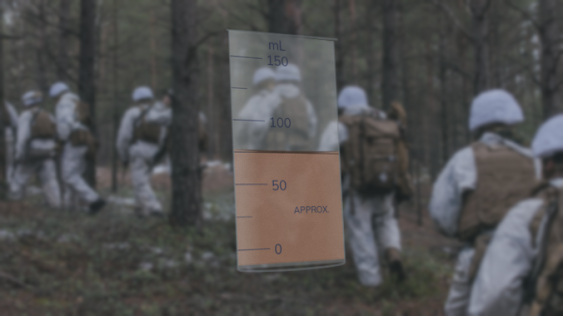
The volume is mL 75
